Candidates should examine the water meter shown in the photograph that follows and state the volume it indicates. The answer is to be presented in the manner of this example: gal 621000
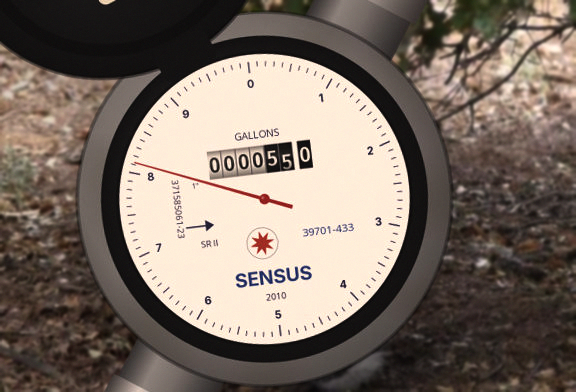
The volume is gal 548.1
